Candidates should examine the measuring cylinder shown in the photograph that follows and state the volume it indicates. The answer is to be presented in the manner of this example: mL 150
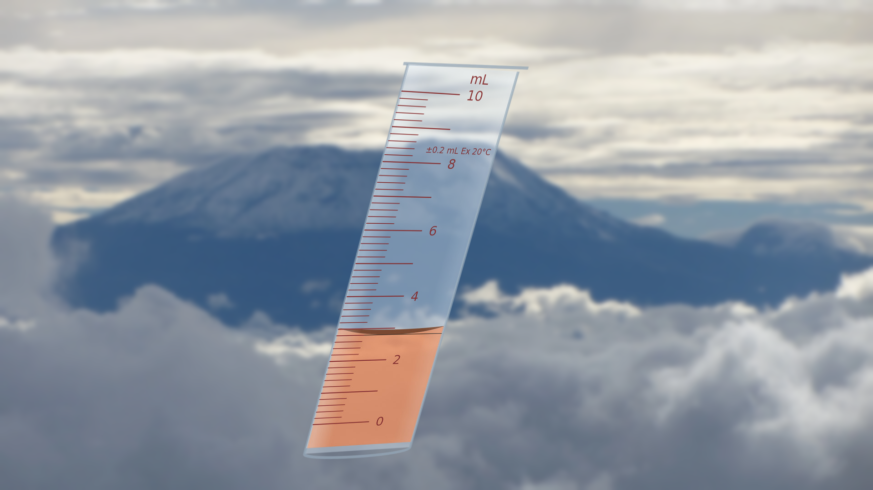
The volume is mL 2.8
